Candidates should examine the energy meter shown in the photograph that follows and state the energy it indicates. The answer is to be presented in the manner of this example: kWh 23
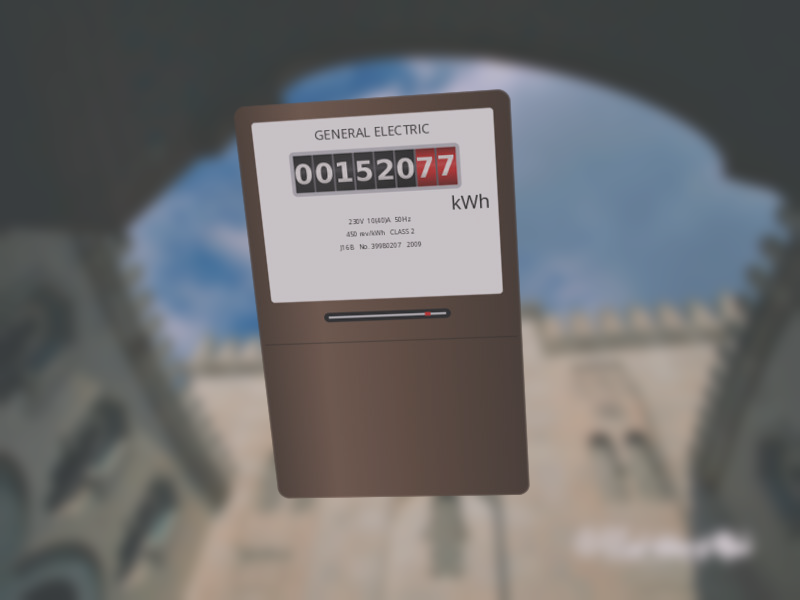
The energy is kWh 1520.77
